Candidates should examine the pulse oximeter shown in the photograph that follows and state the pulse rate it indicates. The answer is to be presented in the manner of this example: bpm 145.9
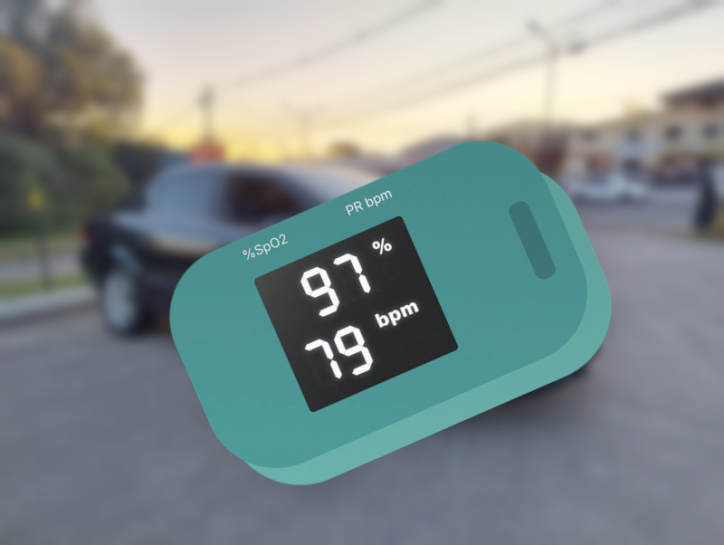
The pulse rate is bpm 79
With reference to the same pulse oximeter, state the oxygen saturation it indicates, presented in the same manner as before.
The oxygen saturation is % 97
